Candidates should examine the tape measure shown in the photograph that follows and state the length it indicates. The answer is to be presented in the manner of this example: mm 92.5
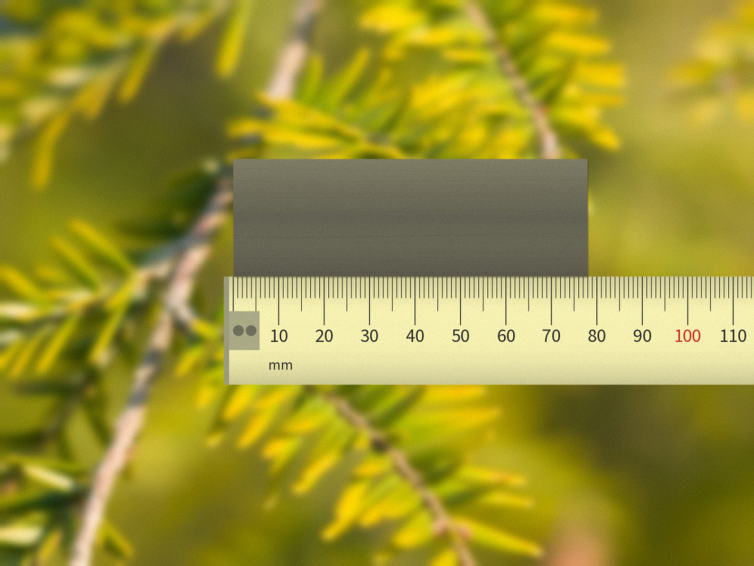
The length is mm 78
